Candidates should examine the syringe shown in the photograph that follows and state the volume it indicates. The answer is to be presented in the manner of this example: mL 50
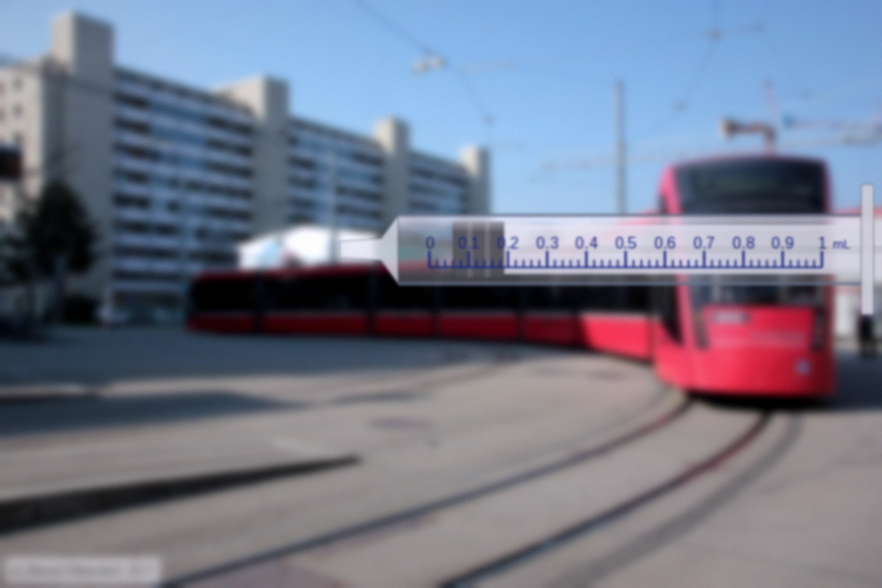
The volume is mL 0.06
